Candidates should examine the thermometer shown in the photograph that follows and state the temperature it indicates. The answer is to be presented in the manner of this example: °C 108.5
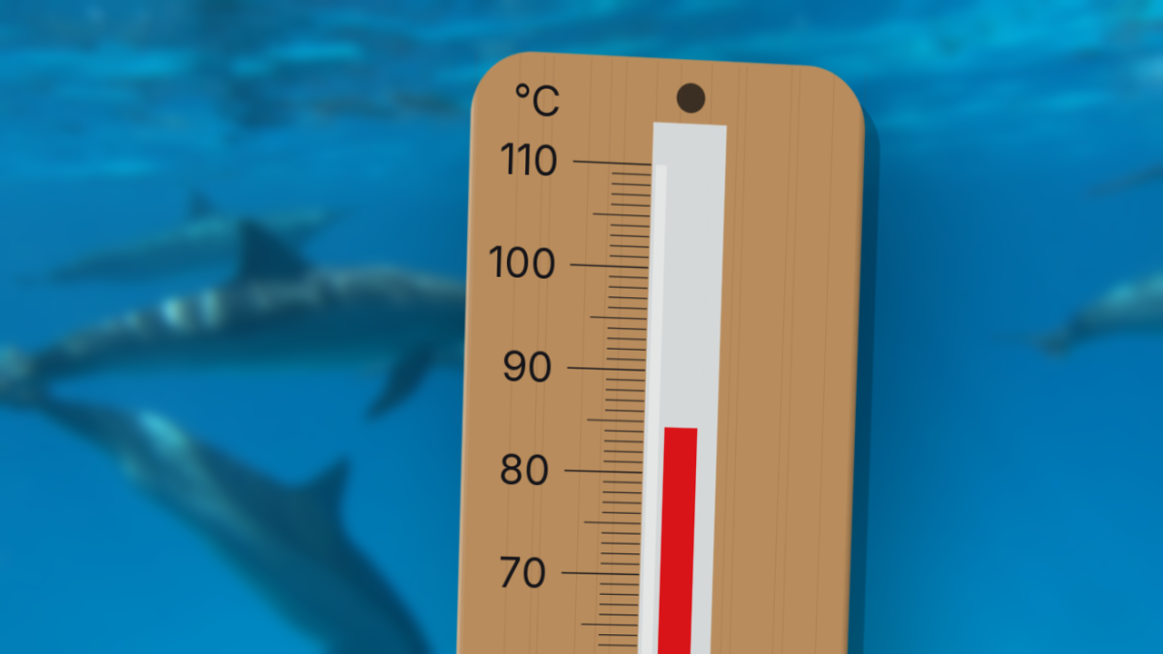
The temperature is °C 84.5
